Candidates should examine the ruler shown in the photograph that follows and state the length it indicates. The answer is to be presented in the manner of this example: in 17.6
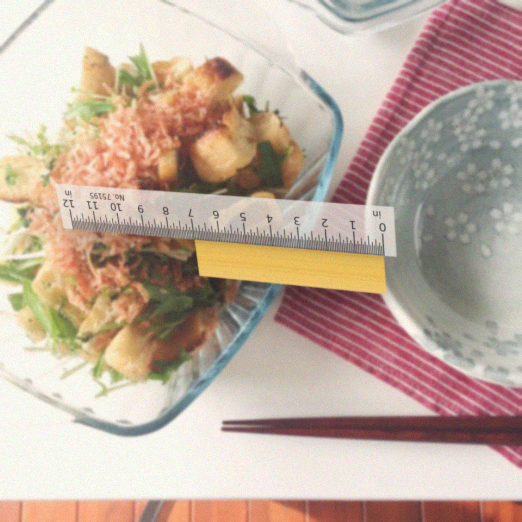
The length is in 7
